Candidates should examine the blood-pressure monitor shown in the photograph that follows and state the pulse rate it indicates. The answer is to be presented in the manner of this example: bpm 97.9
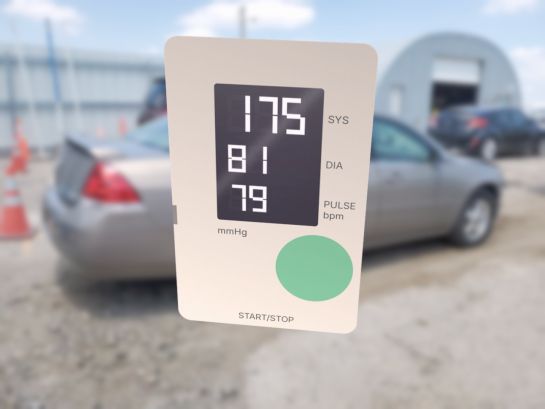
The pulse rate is bpm 79
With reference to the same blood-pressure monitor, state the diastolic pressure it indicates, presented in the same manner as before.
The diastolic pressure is mmHg 81
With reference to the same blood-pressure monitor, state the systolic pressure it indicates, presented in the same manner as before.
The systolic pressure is mmHg 175
